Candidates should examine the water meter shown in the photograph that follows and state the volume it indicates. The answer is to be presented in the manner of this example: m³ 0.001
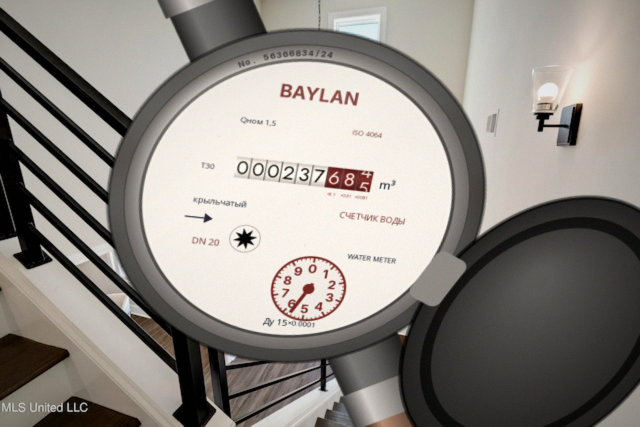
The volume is m³ 237.6845
